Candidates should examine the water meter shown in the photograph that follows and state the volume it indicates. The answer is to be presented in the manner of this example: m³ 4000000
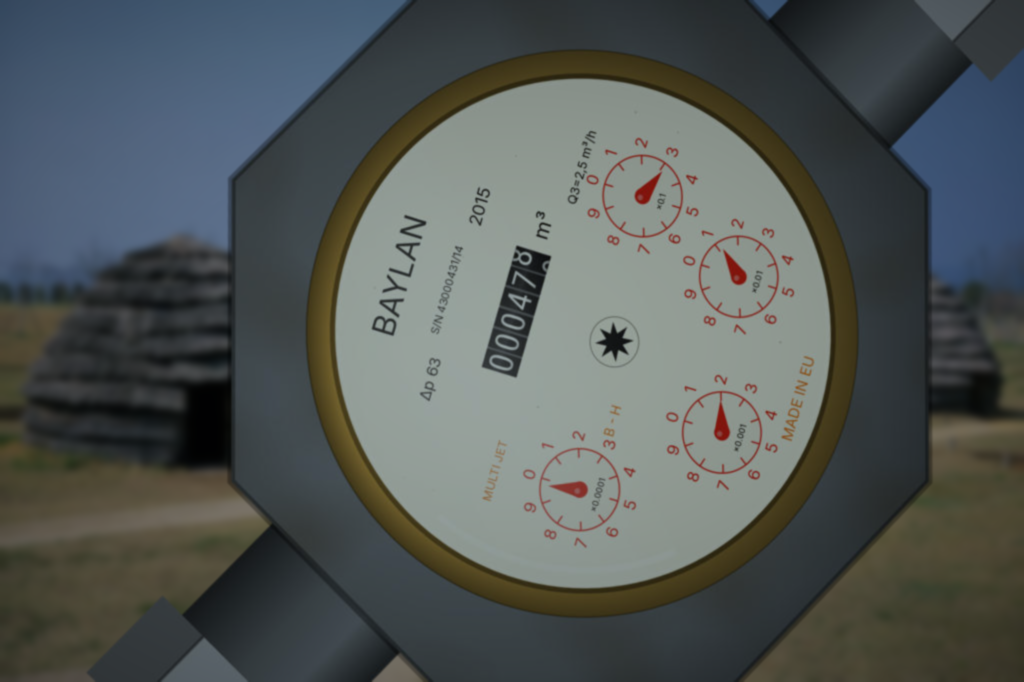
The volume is m³ 478.3119
